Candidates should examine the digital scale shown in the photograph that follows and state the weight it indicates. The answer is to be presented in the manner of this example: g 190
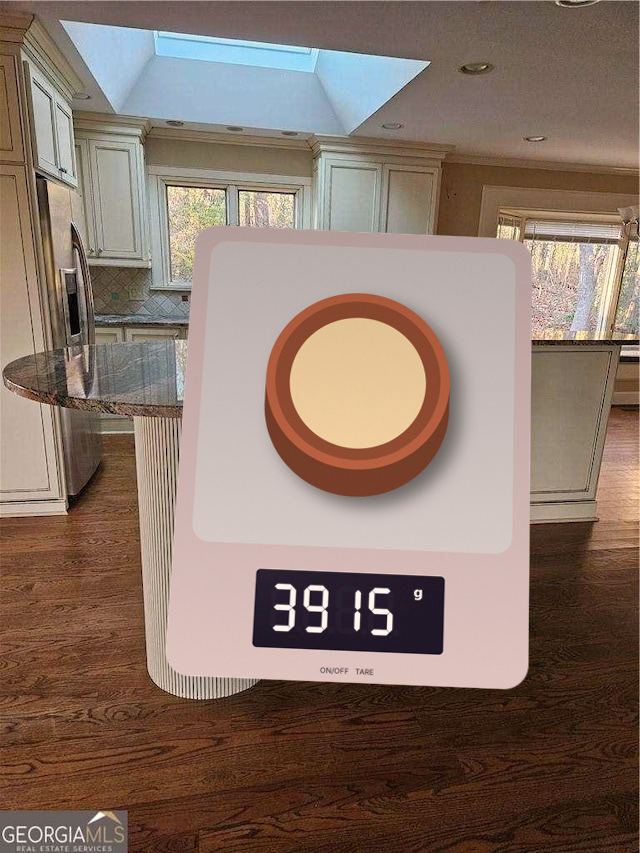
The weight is g 3915
